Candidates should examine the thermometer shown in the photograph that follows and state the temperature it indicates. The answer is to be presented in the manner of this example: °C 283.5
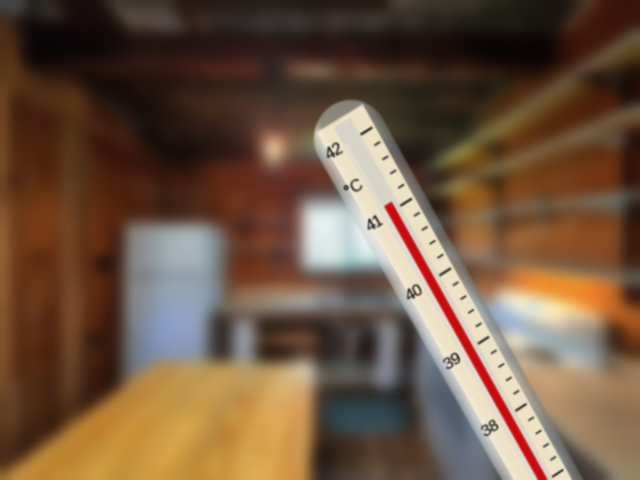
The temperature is °C 41.1
